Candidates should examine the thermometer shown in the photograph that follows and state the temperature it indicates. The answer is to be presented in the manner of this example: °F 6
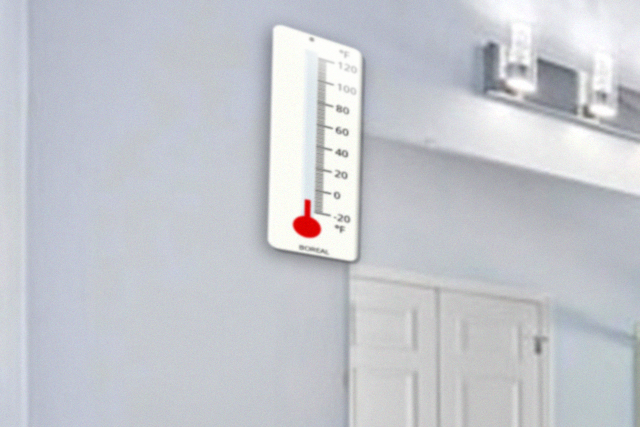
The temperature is °F -10
